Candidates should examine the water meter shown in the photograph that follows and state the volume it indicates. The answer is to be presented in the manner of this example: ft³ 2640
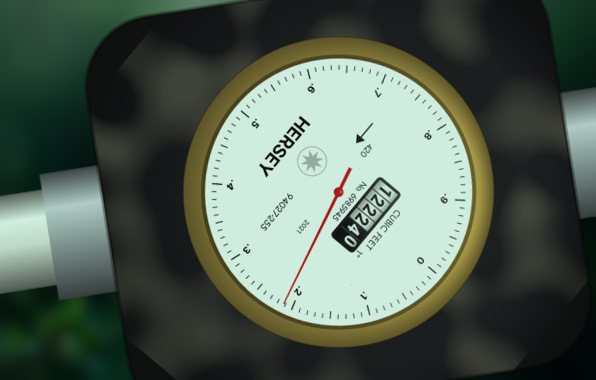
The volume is ft³ 122240.21
